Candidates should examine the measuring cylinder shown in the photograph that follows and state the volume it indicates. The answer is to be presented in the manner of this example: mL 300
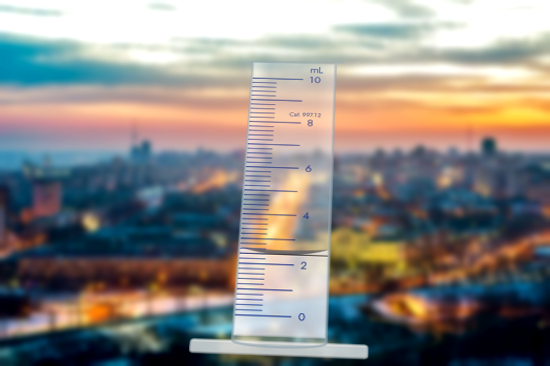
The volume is mL 2.4
